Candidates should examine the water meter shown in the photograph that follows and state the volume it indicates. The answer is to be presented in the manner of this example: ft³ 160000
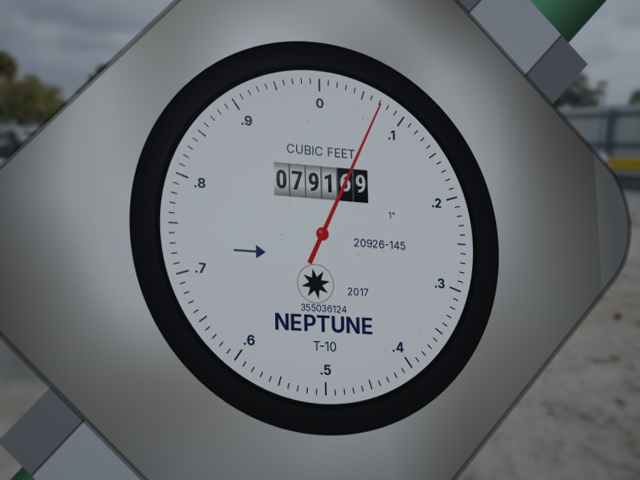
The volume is ft³ 79169.07
